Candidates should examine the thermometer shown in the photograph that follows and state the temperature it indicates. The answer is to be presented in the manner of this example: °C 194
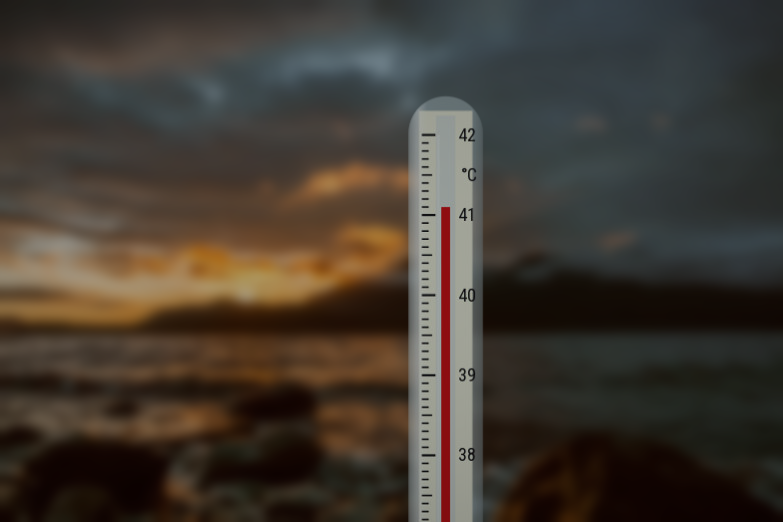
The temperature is °C 41.1
